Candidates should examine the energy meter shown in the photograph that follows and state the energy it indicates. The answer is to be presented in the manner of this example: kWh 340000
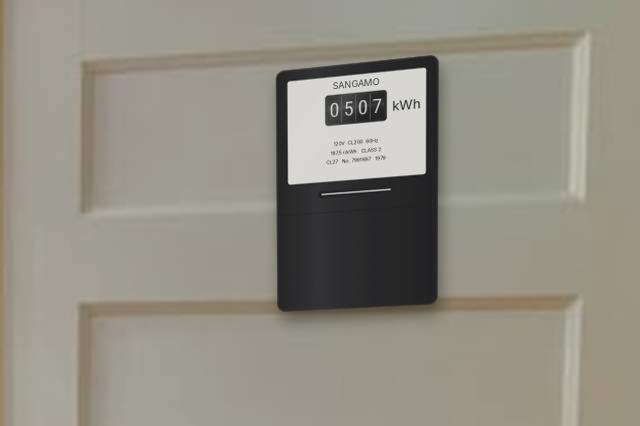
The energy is kWh 507
